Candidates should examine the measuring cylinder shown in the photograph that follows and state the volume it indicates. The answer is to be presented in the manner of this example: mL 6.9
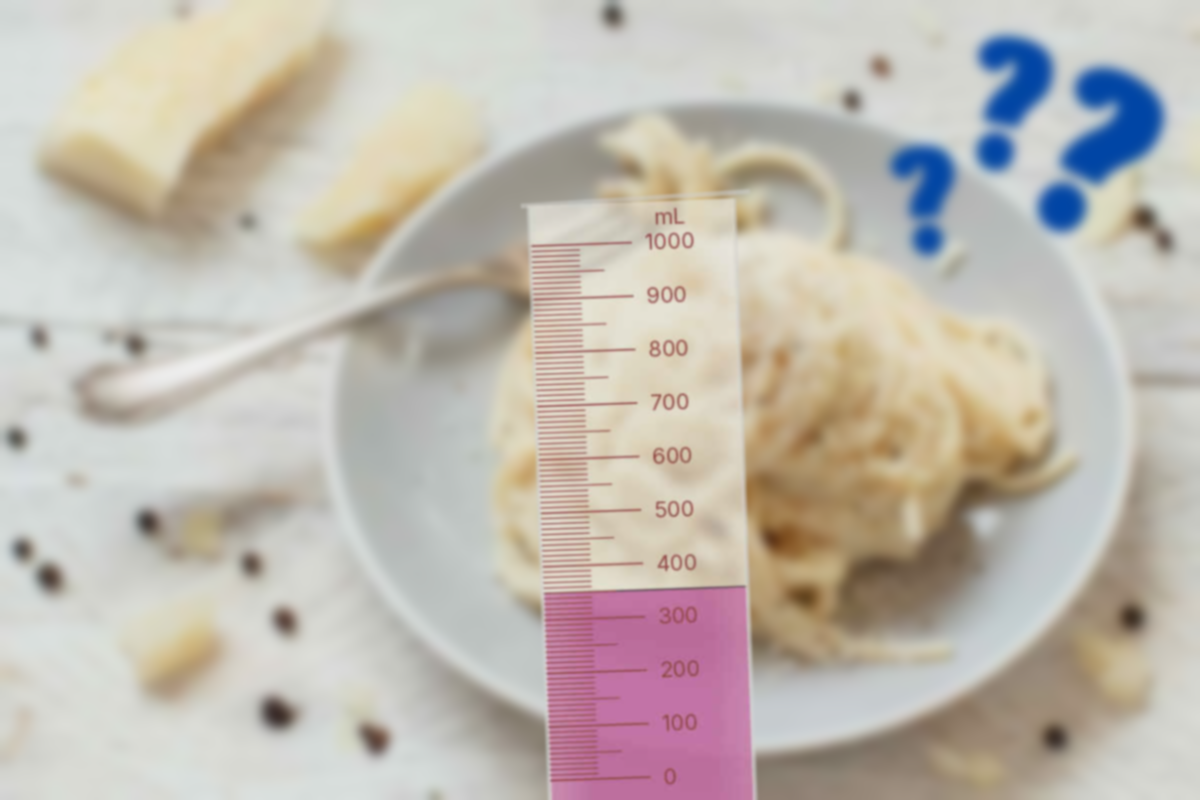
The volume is mL 350
